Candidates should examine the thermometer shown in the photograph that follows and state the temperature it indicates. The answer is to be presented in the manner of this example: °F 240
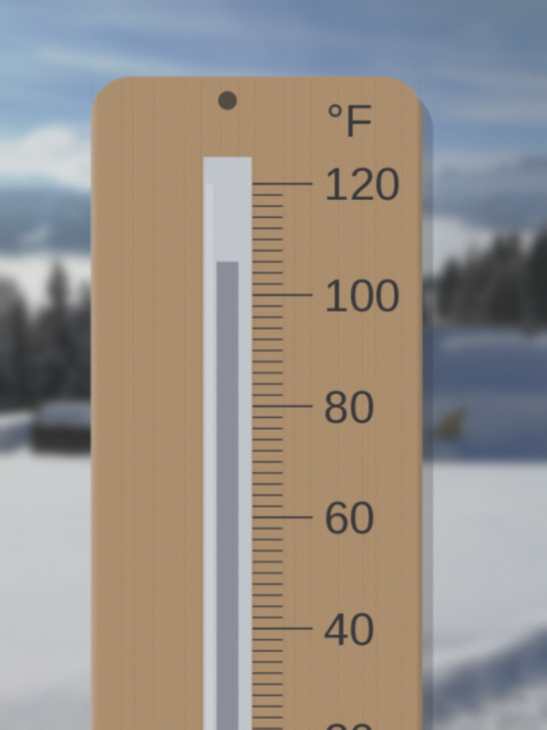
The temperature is °F 106
